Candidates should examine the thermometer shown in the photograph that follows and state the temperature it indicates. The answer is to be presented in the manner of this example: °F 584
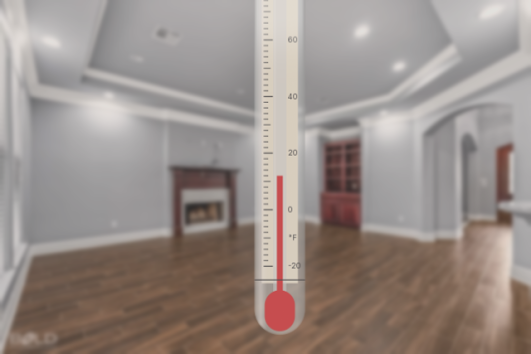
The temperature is °F 12
